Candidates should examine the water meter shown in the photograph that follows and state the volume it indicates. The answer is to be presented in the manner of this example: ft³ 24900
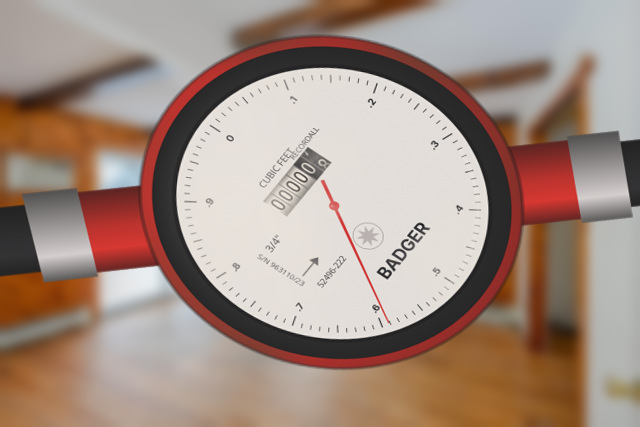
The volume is ft³ 7.59
